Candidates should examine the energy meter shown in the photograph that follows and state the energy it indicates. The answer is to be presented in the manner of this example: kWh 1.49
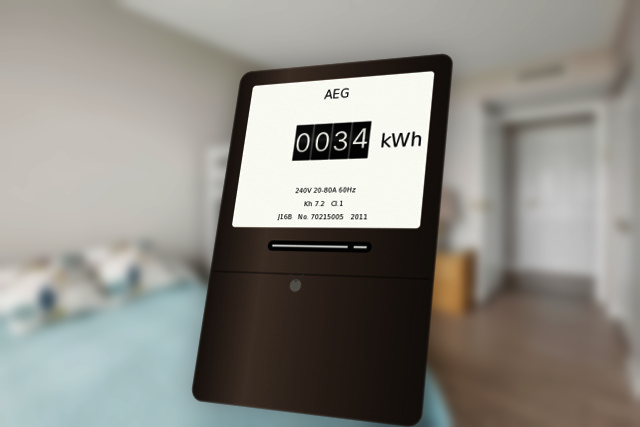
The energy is kWh 34
